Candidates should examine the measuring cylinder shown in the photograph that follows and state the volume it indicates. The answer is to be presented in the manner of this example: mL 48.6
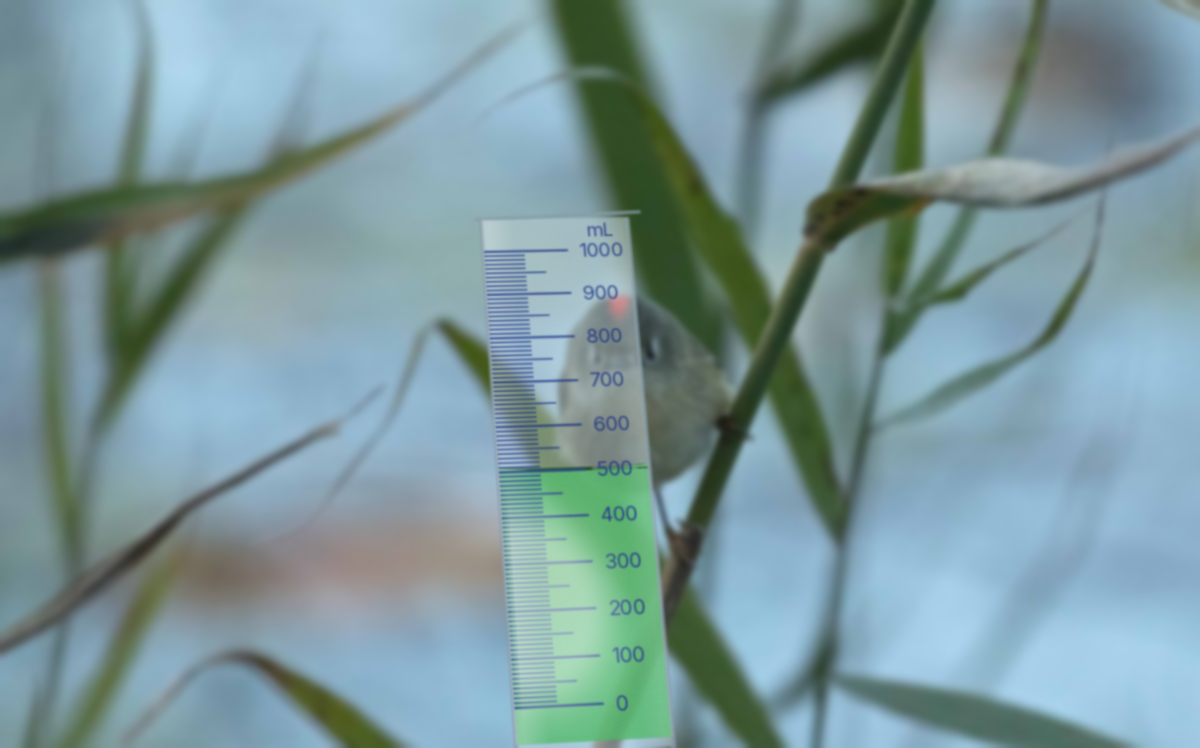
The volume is mL 500
